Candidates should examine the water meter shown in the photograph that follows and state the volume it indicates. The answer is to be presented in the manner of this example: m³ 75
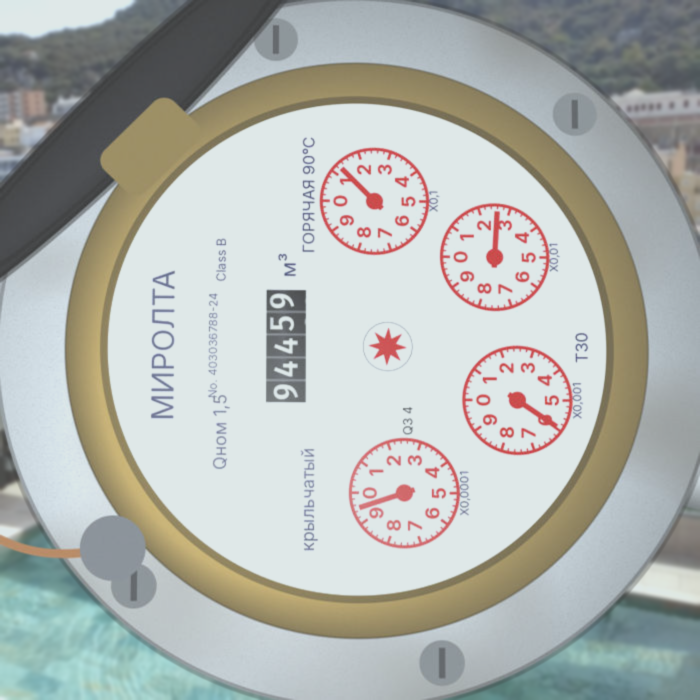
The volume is m³ 94459.1259
